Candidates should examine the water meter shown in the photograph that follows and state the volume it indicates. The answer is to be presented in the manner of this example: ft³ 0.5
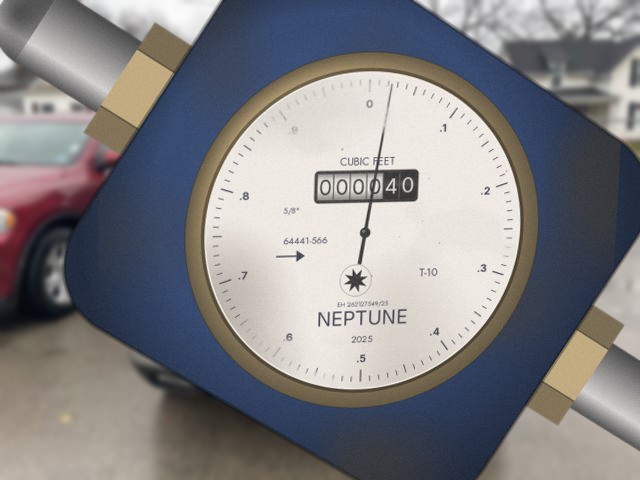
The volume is ft³ 40.02
